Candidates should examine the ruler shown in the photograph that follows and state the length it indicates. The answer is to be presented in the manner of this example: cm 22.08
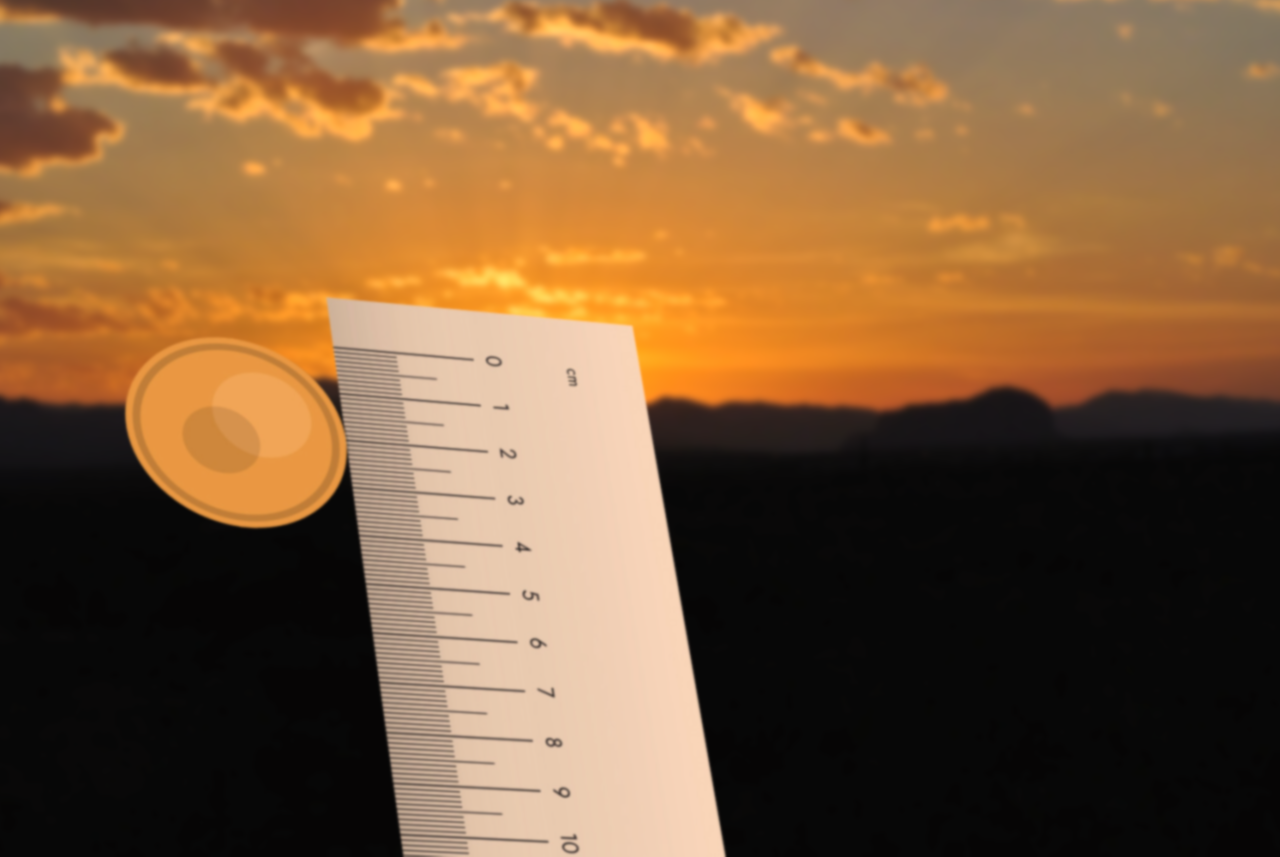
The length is cm 4
